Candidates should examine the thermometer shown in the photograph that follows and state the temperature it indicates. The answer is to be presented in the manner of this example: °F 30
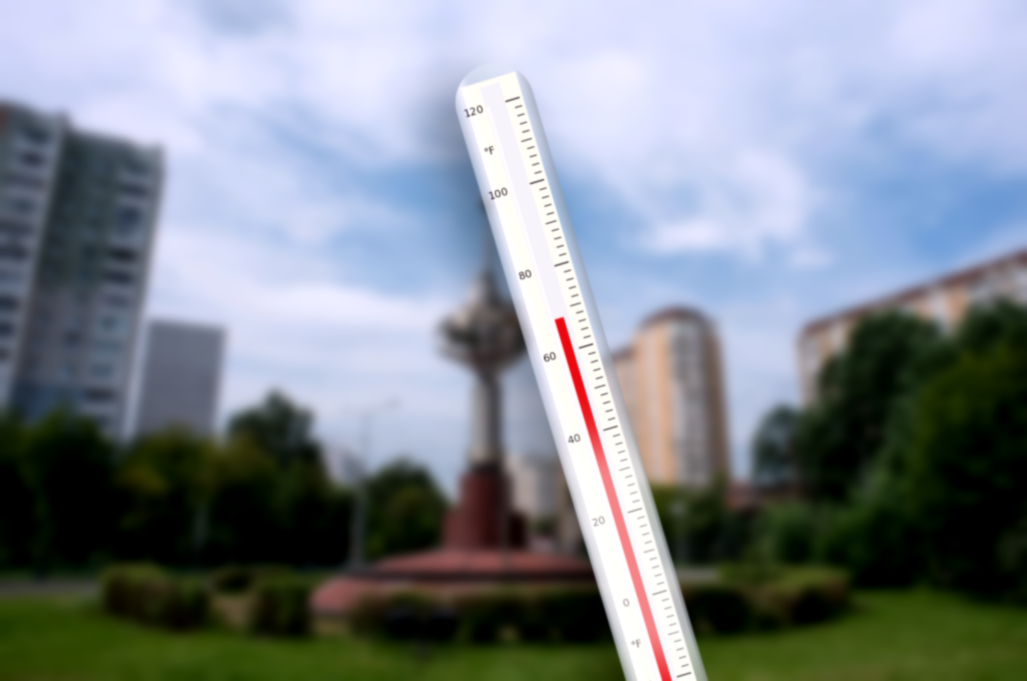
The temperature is °F 68
